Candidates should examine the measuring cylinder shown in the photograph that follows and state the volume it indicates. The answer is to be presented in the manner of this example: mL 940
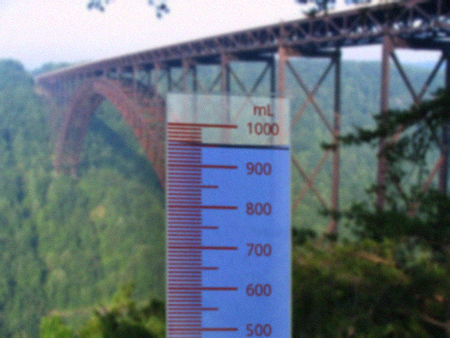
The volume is mL 950
